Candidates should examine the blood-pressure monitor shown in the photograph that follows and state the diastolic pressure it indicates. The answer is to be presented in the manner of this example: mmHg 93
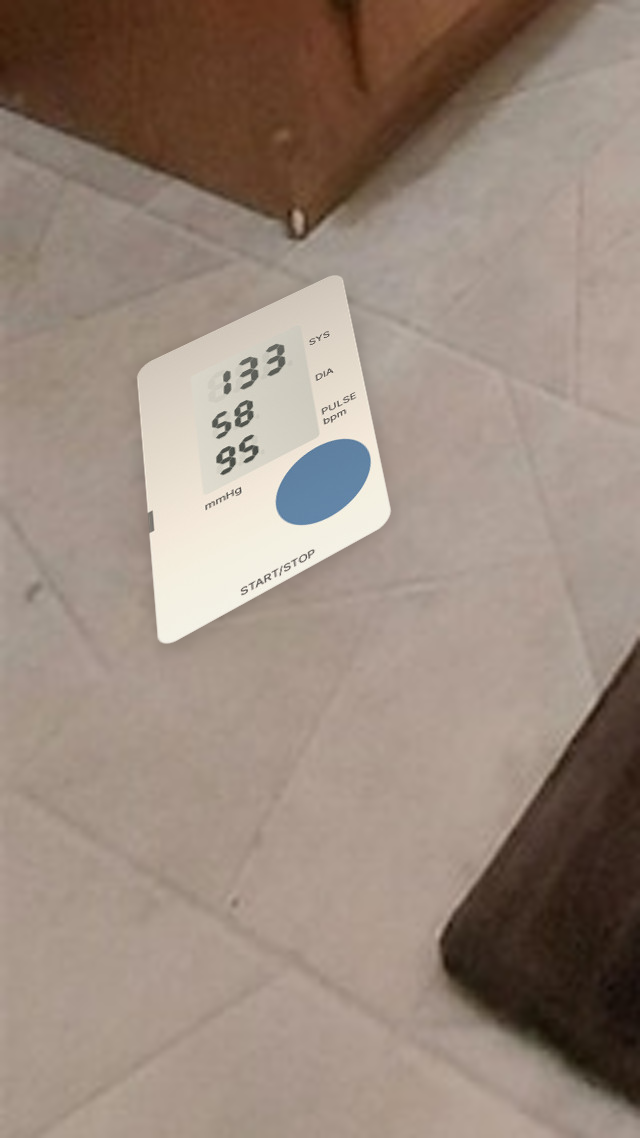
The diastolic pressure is mmHg 58
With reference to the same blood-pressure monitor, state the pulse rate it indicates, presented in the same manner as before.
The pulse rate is bpm 95
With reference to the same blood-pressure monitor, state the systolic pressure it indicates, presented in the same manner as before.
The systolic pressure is mmHg 133
